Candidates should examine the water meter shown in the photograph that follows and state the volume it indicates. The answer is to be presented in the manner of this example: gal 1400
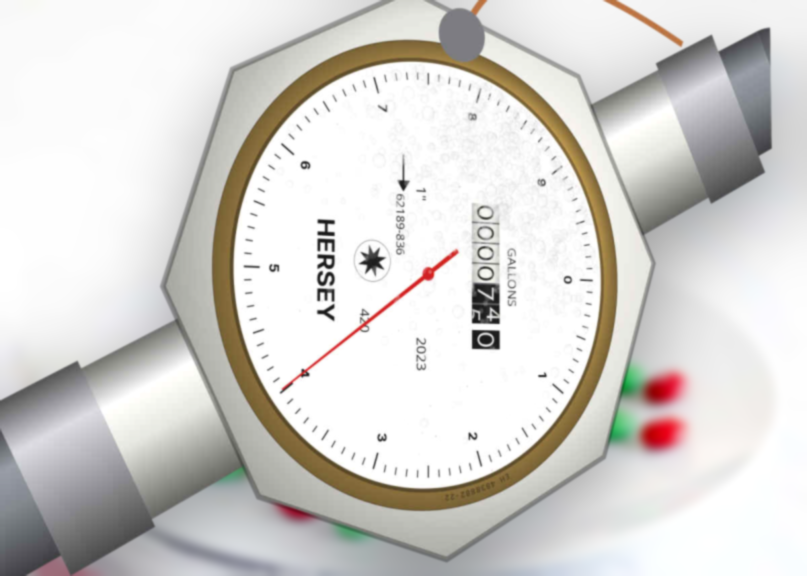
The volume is gal 744.0
